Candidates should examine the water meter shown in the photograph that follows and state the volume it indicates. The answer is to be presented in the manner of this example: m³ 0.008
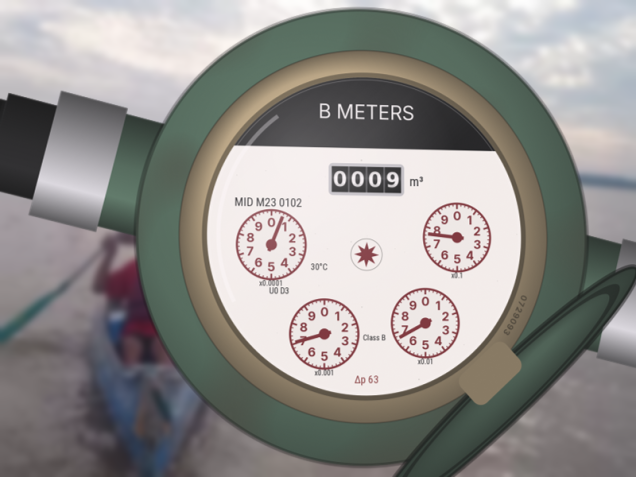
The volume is m³ 9.7670
